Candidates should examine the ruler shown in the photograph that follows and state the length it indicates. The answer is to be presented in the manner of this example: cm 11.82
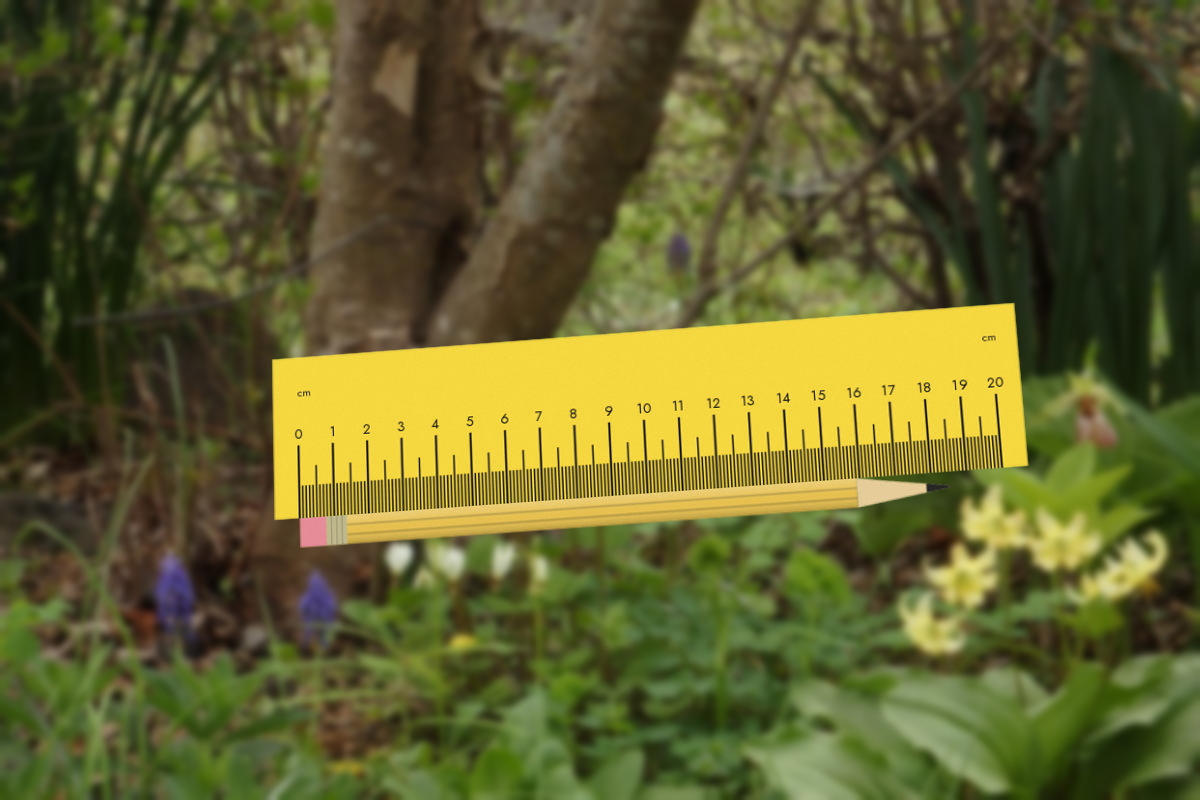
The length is cm 18.5
